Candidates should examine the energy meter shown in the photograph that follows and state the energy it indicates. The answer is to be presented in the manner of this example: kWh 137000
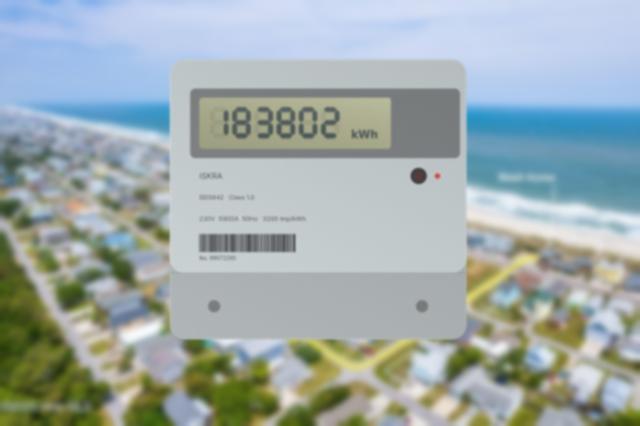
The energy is kWh 183802
